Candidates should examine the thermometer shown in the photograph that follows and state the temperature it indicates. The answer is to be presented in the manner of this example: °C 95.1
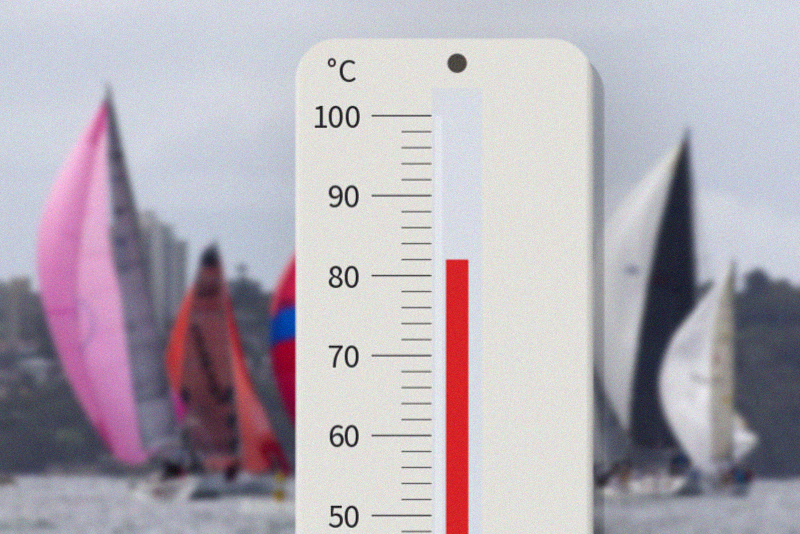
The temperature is °C 82
